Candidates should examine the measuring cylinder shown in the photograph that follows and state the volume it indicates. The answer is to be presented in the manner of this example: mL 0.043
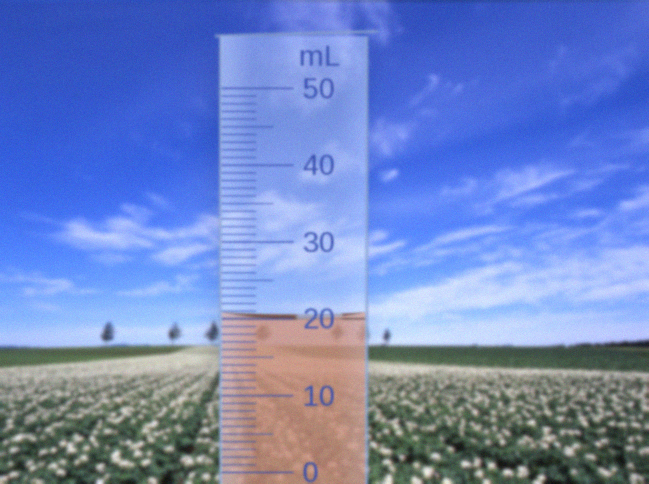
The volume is mL 20
